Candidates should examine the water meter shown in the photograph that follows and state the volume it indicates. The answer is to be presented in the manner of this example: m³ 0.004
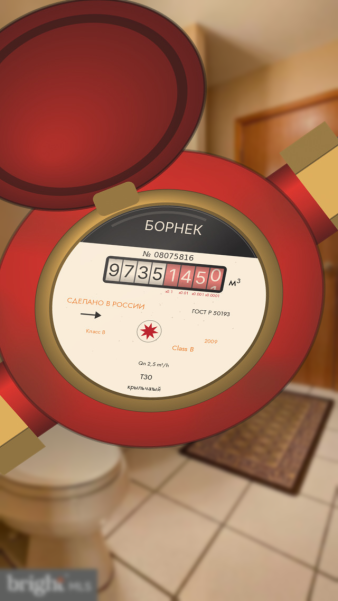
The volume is m³ 9735.1450
